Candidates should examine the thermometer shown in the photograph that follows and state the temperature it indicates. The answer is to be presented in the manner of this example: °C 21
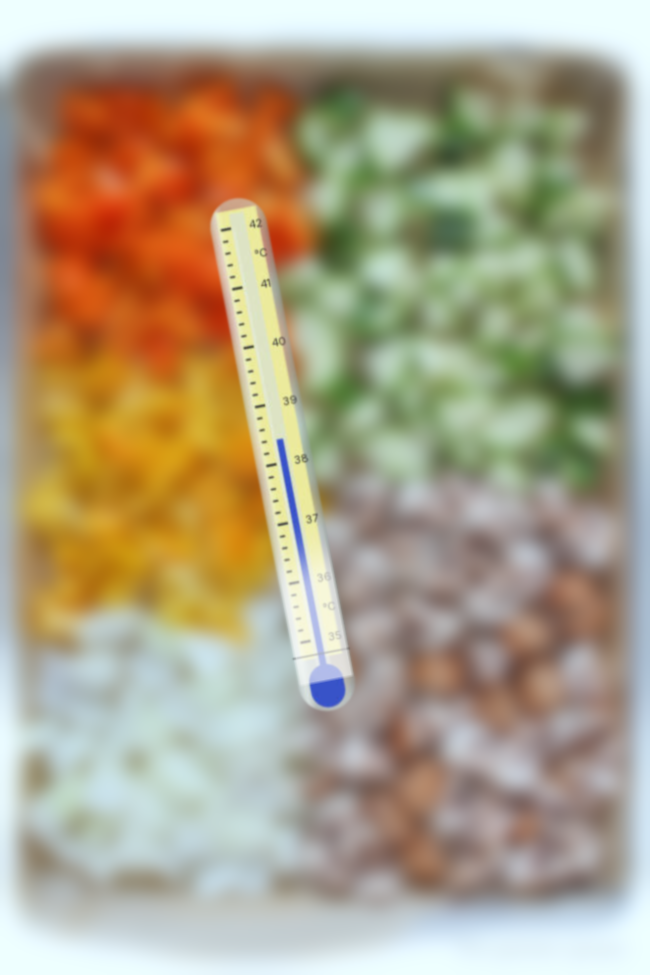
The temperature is °C 38.4
